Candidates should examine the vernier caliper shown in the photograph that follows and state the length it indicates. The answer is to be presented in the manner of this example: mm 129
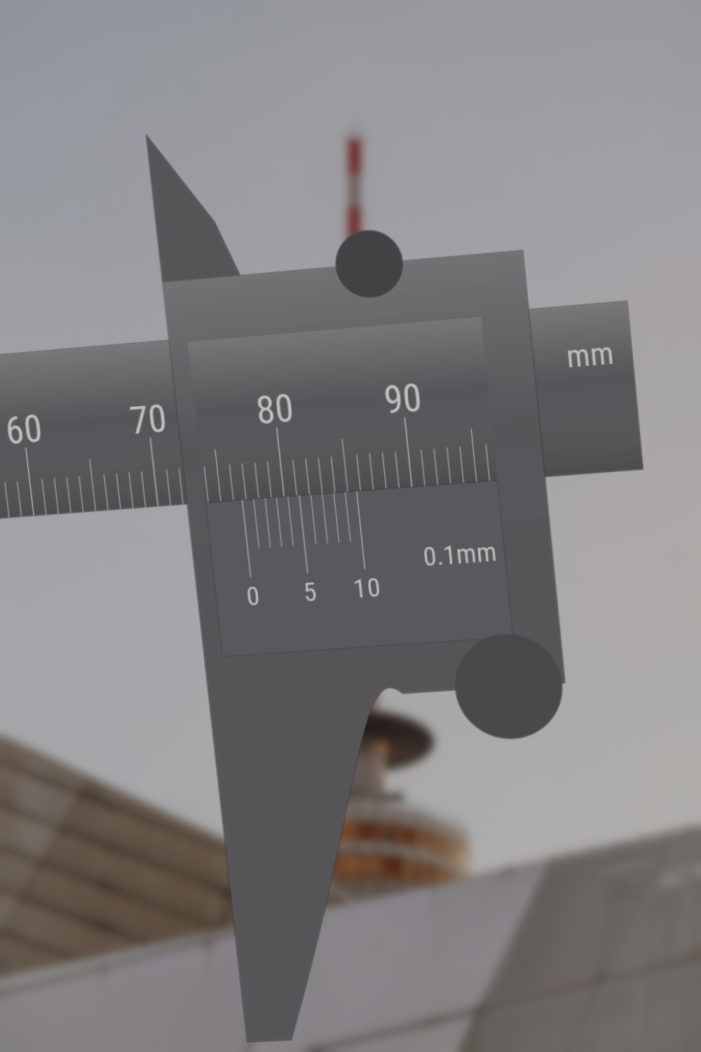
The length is mm 76.7
